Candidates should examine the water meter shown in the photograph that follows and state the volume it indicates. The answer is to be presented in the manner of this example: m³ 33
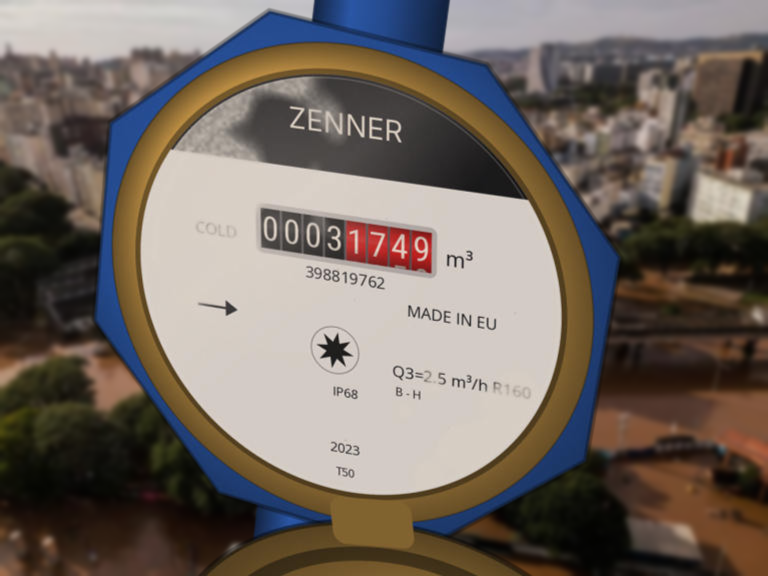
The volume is m³ 3.1749
